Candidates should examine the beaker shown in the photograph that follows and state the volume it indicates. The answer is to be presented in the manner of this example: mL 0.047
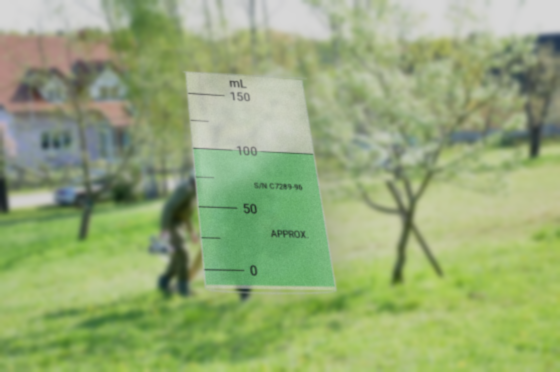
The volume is mL 100
